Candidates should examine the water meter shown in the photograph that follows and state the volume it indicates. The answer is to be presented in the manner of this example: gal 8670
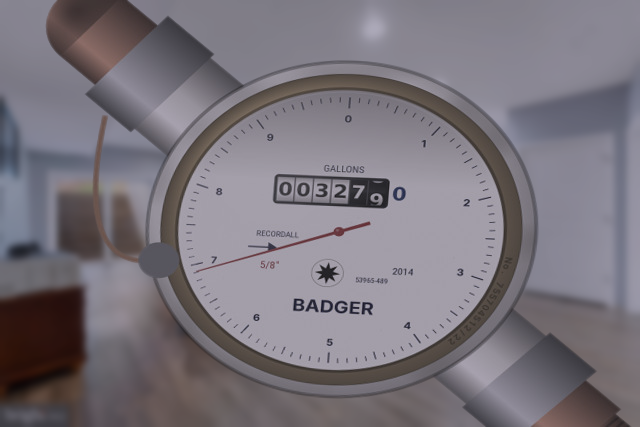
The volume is gal 32786.9
